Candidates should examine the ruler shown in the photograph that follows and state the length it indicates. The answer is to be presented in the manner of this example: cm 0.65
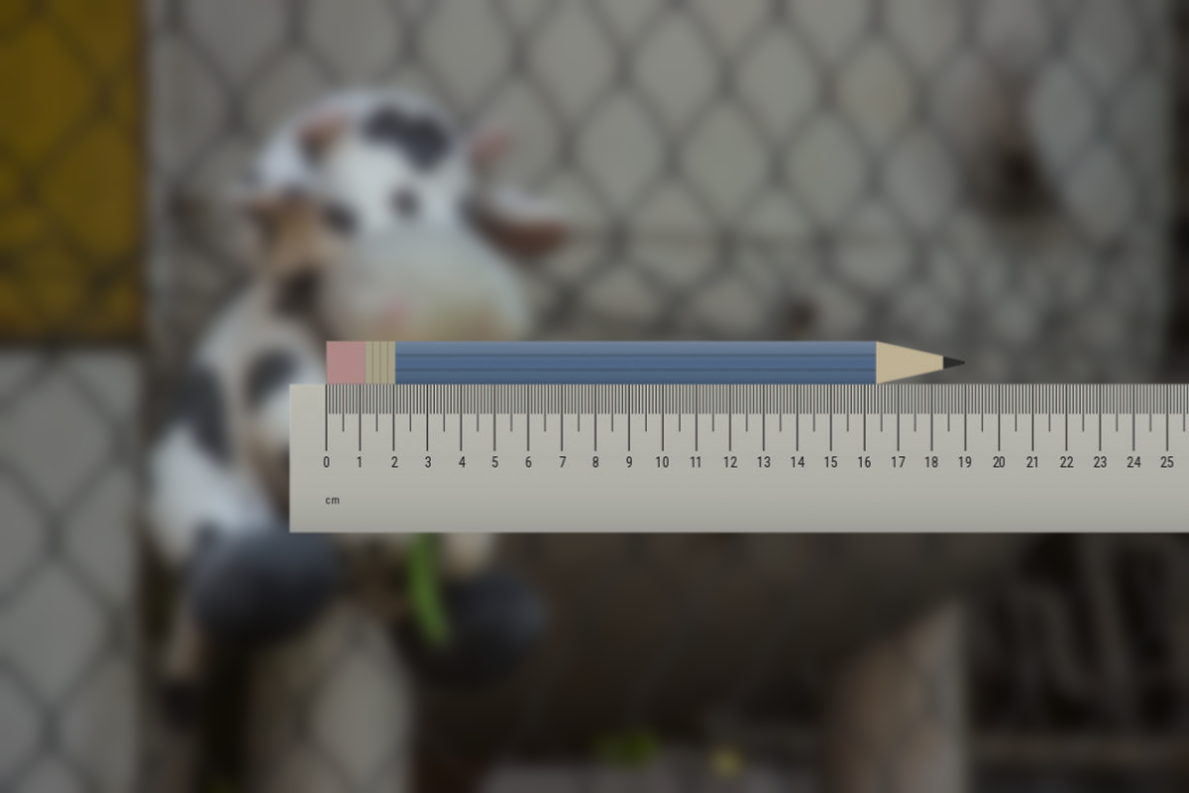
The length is cm 19
